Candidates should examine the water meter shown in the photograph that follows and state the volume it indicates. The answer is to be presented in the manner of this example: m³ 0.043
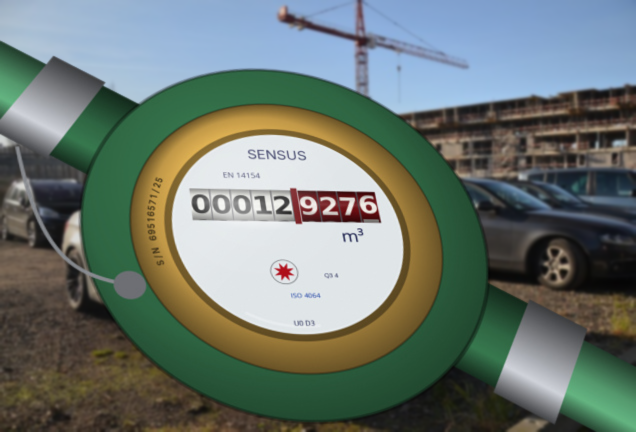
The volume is m³ 12.9276
